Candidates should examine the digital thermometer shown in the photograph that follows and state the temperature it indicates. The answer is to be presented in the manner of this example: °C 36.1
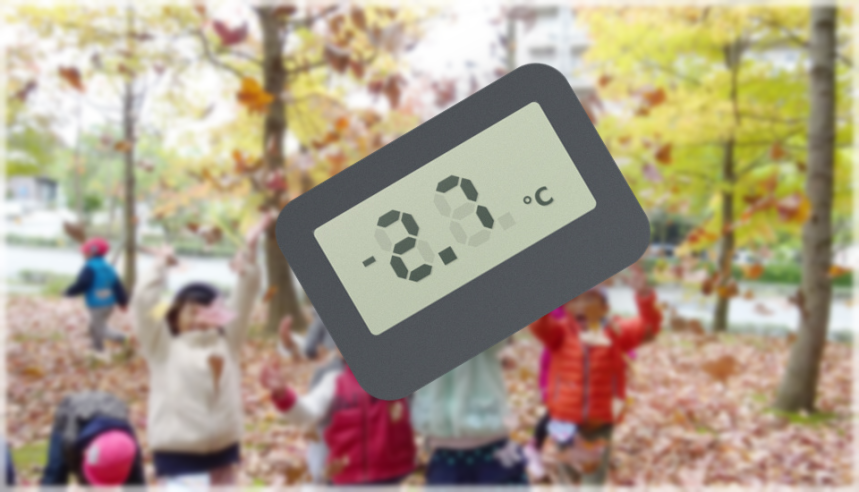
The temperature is °C -2.7
